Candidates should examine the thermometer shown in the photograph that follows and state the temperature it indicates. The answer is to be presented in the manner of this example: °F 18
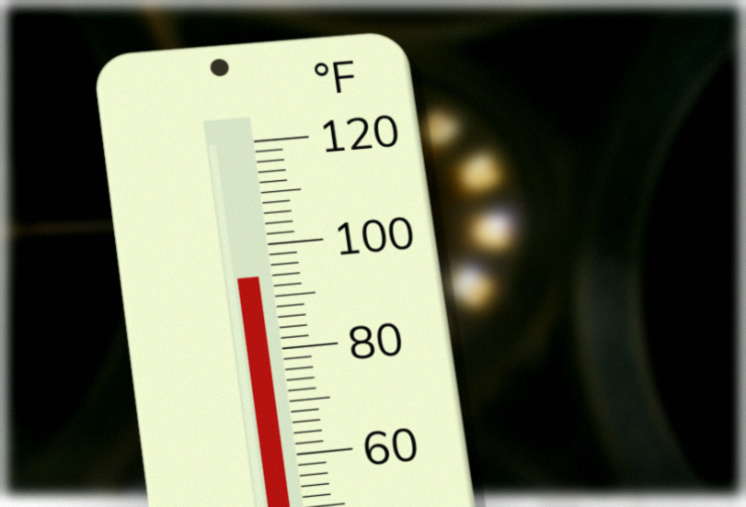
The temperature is °F 94
